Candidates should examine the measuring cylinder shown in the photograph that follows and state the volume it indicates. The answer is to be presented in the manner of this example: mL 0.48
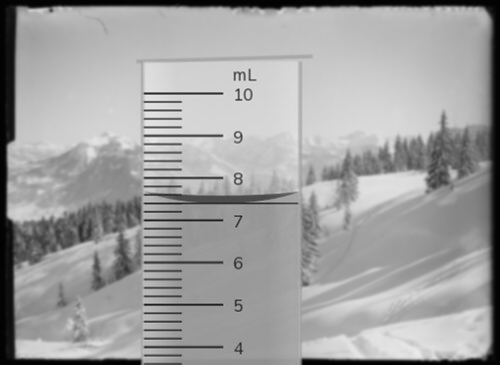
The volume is mL 7.4
